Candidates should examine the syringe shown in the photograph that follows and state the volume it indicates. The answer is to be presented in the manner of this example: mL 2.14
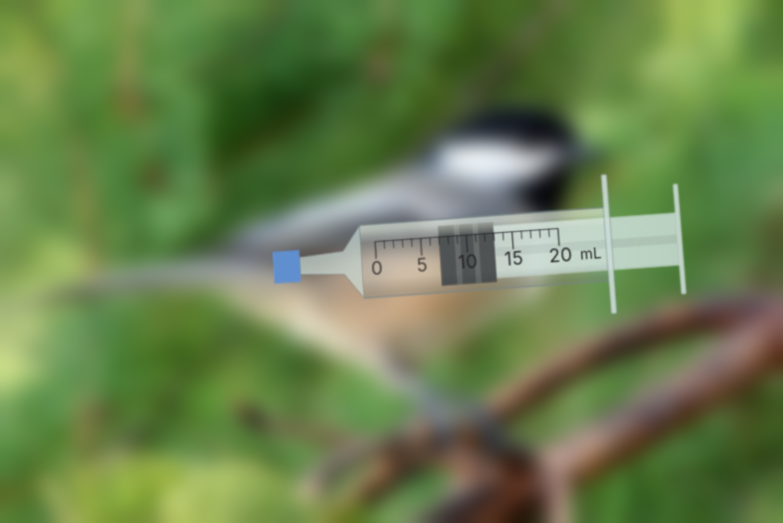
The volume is mL 7
